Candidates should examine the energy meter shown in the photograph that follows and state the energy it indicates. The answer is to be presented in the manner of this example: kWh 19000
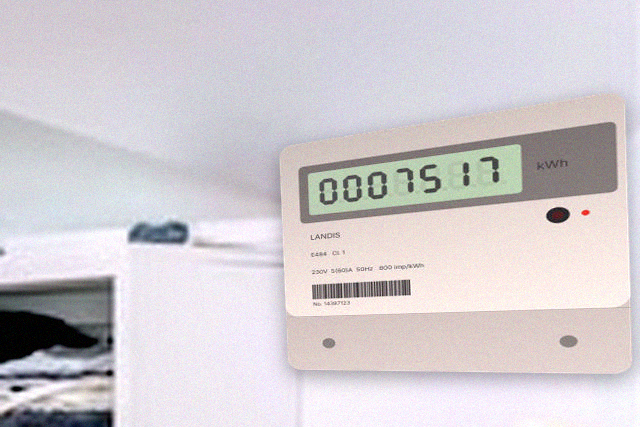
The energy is kWh 7517
